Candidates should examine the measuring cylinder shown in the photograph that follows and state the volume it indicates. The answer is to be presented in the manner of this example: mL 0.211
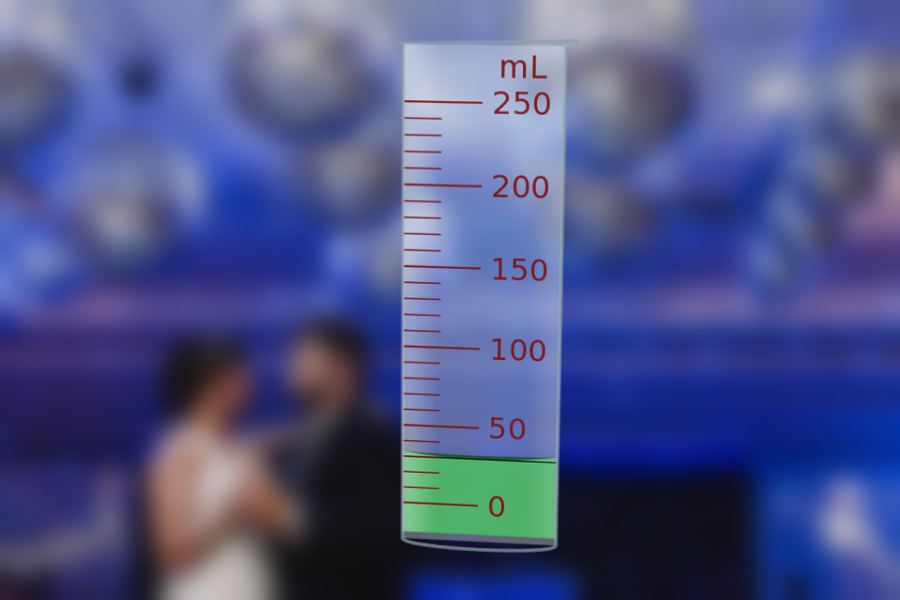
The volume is mL 30
